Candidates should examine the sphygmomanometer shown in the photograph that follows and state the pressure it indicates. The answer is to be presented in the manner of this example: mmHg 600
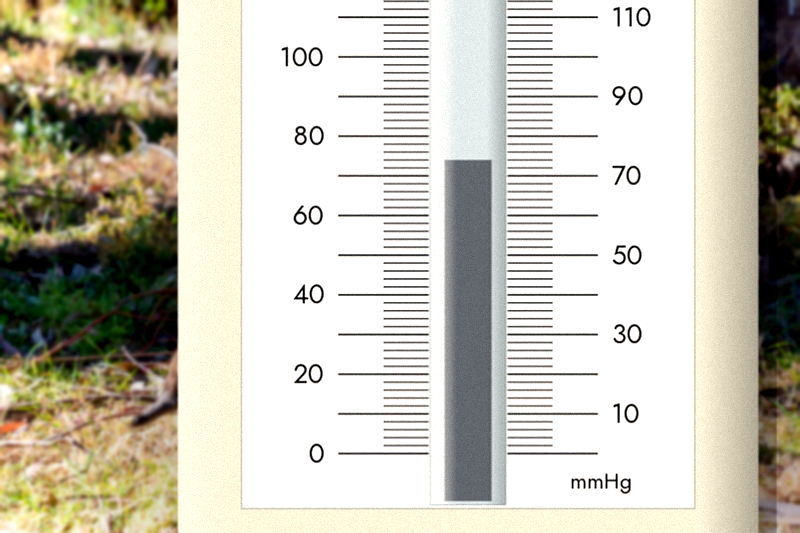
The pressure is mmHg 74
